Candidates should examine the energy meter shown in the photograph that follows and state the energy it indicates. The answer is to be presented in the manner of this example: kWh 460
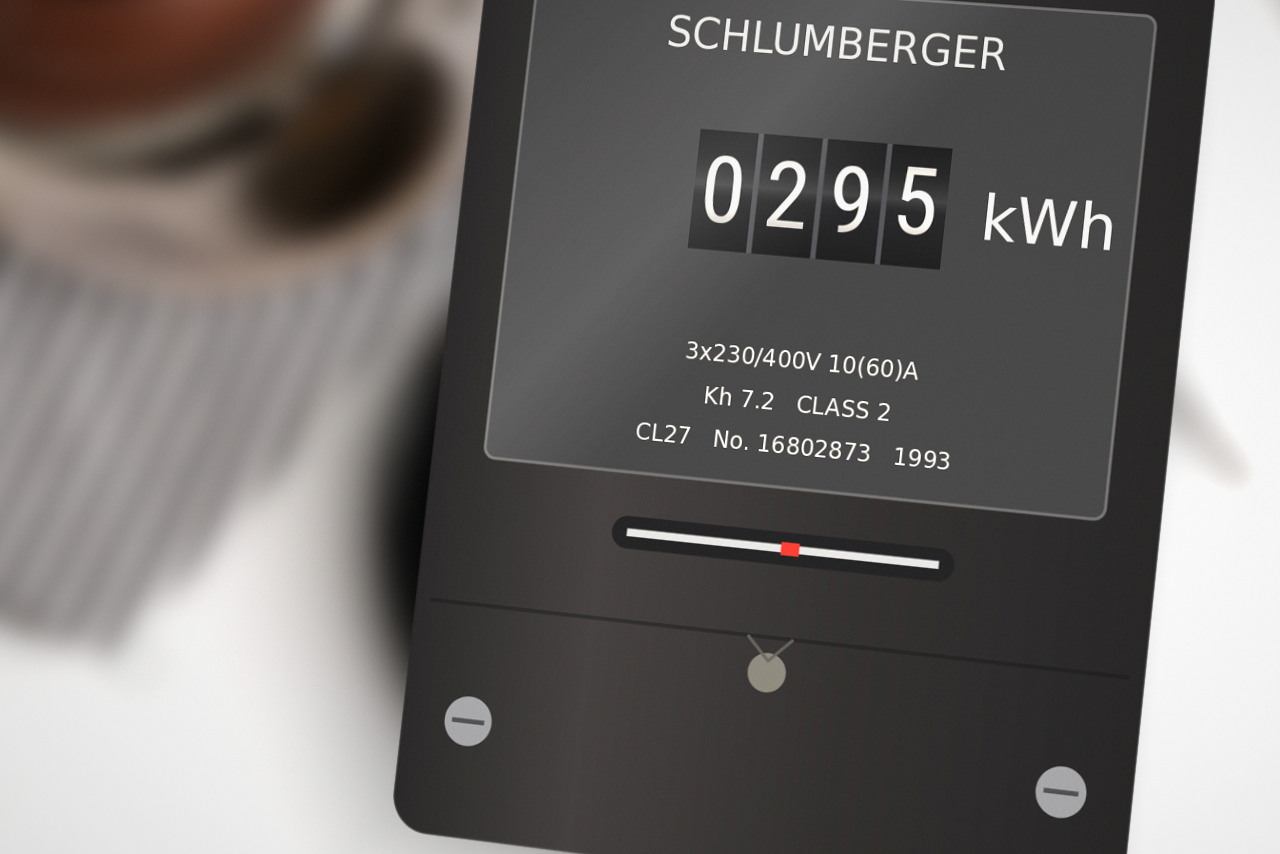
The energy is kWh 295
